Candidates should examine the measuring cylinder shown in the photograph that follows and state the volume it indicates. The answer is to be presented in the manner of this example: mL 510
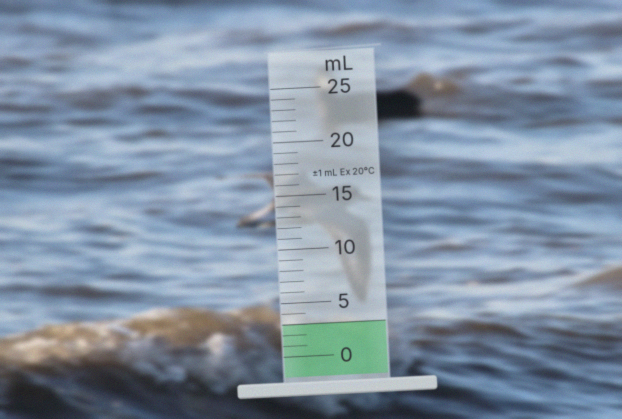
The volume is mL 3
